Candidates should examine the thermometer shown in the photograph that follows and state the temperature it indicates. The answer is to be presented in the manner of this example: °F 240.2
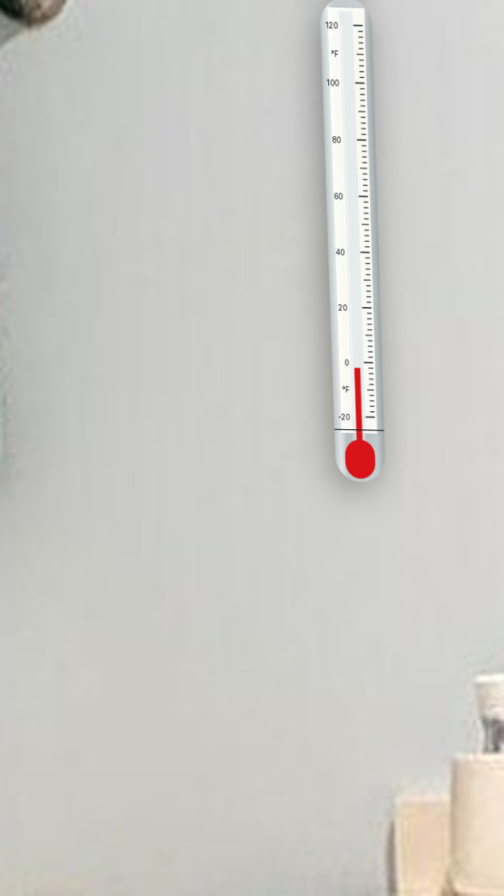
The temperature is °F -2
